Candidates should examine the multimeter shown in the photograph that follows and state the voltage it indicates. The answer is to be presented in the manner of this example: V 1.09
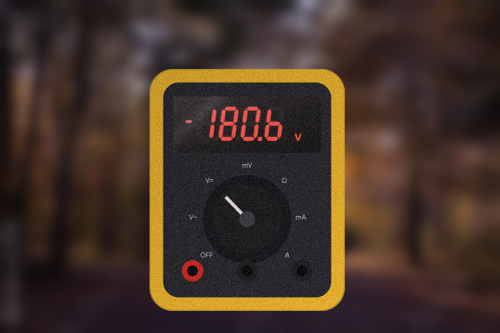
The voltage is V -180.6
